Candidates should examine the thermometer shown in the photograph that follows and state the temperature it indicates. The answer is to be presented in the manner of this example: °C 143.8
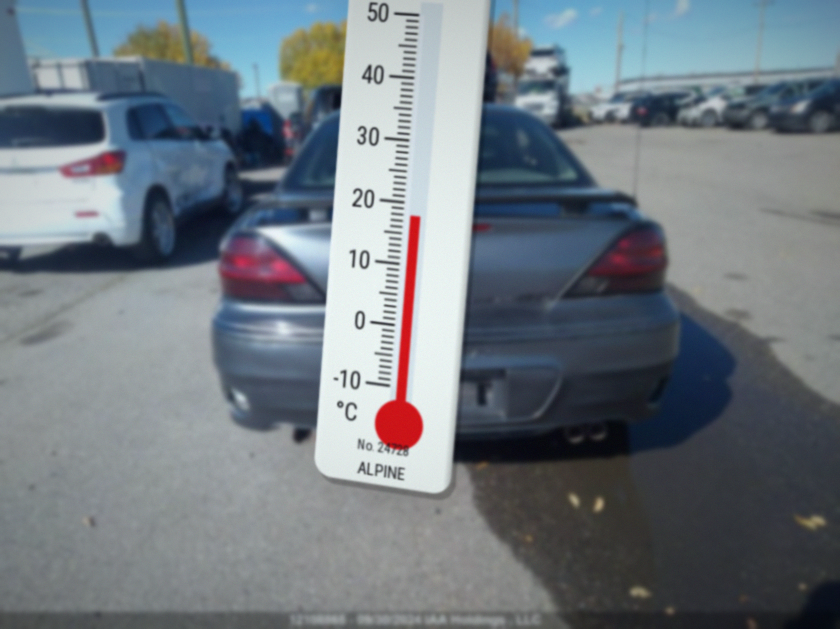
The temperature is °C 18
